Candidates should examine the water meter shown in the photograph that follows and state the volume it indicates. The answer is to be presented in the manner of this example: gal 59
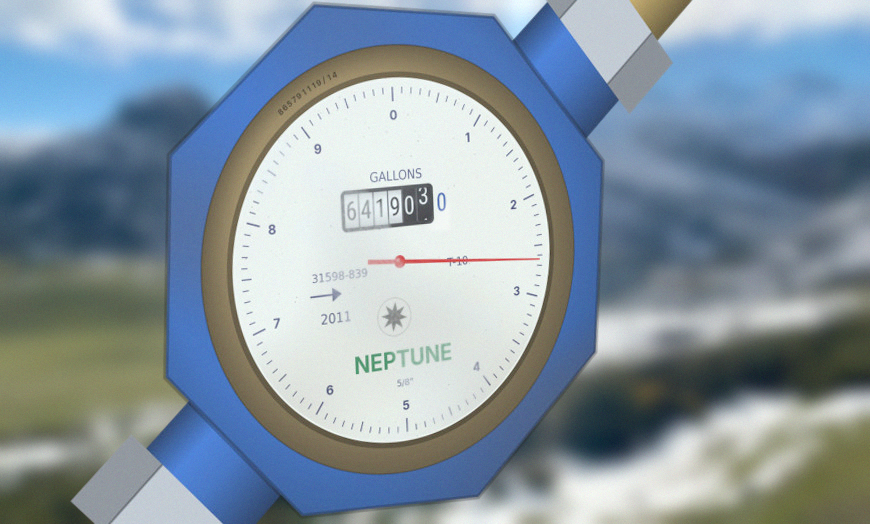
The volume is gal 6419032.6
